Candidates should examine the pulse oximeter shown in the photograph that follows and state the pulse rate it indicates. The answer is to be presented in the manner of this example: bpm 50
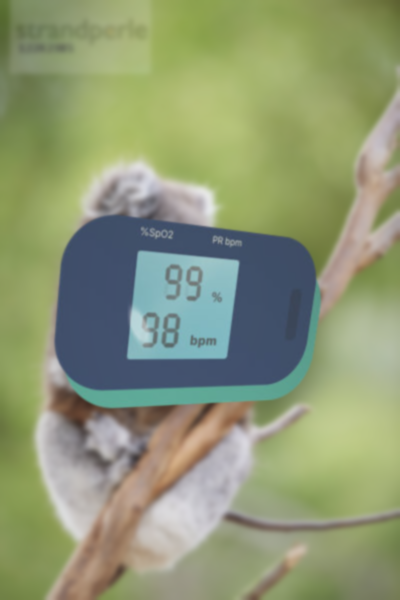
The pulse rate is bpm 98
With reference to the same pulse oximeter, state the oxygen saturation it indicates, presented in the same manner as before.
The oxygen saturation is % 99
